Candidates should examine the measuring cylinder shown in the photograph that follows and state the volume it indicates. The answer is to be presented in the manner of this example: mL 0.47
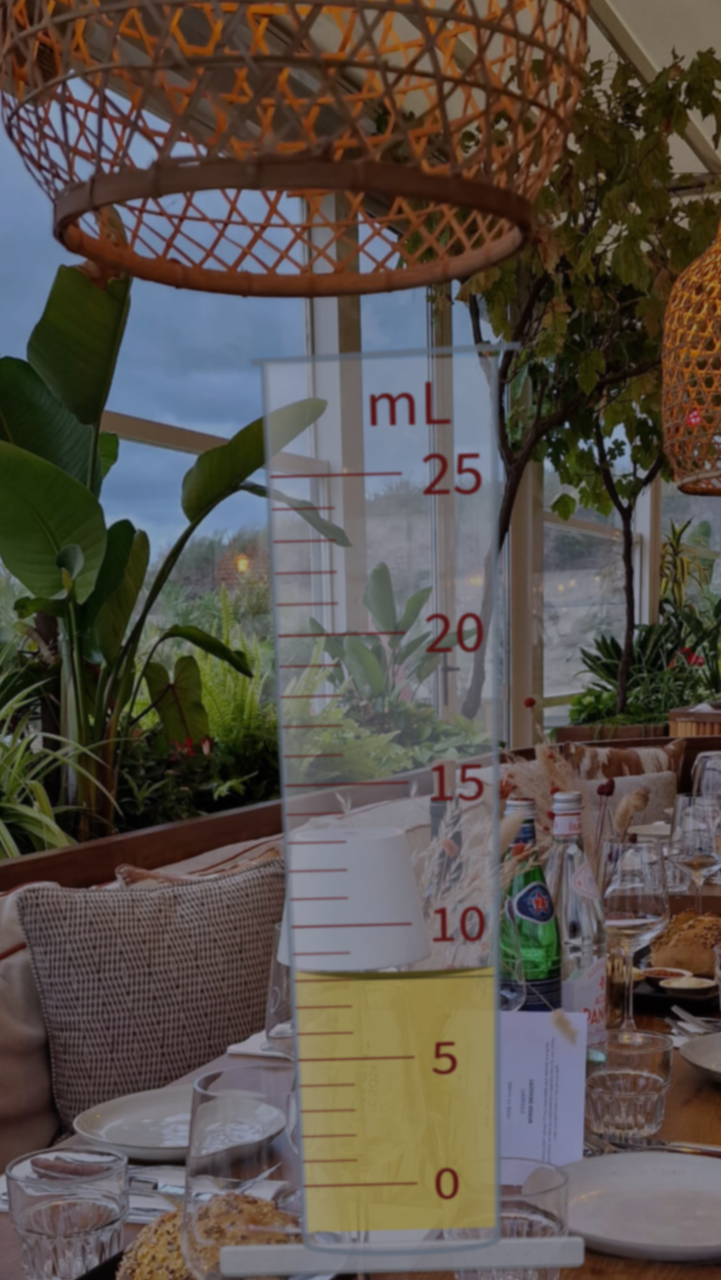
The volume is mL 8
